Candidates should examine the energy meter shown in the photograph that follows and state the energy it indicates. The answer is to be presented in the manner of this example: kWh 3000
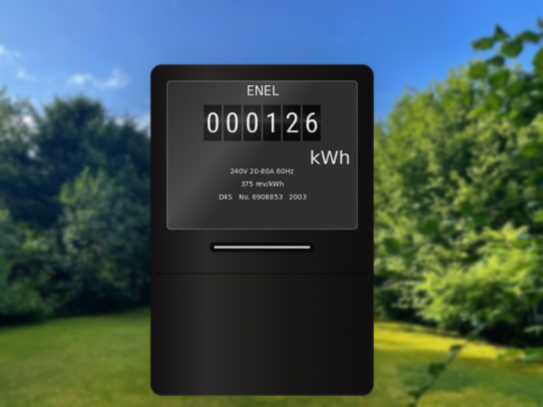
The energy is kWh 126
